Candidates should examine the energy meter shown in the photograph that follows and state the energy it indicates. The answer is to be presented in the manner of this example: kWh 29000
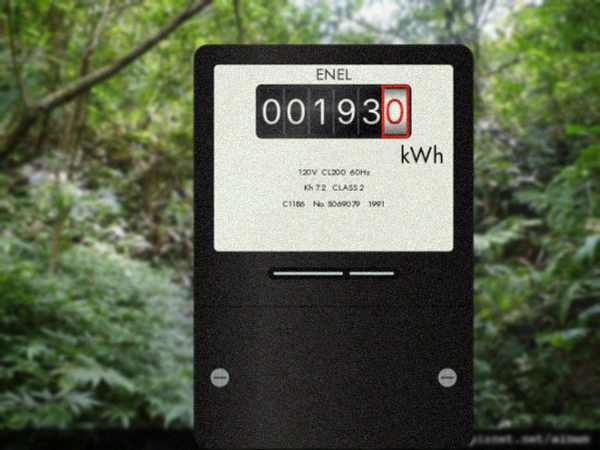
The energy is kWh 193.0
